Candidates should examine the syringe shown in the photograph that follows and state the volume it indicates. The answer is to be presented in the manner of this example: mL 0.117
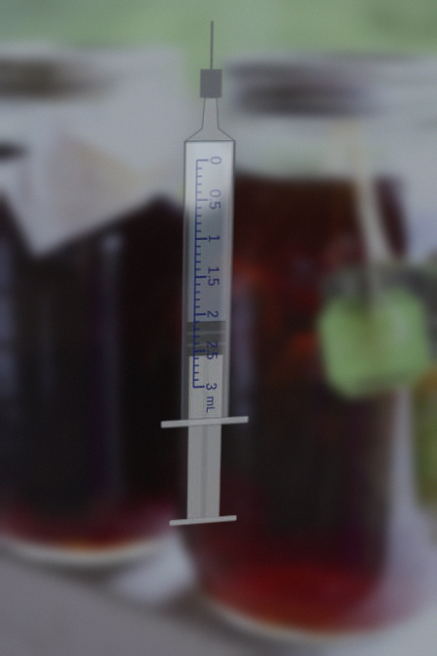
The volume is mL 2.1
